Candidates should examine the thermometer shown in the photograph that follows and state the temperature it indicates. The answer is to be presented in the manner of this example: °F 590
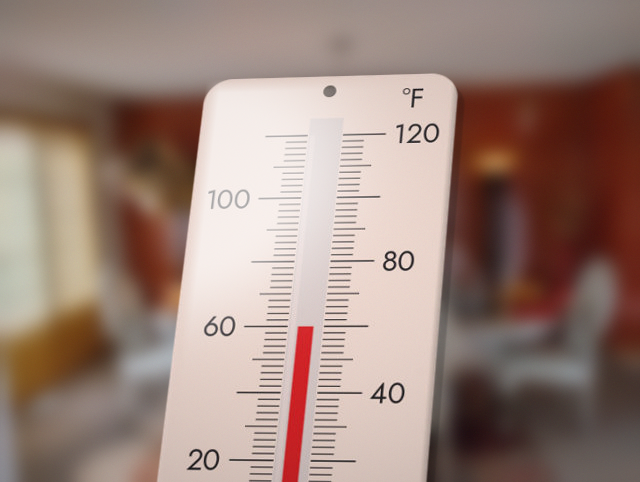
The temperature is °F 60
